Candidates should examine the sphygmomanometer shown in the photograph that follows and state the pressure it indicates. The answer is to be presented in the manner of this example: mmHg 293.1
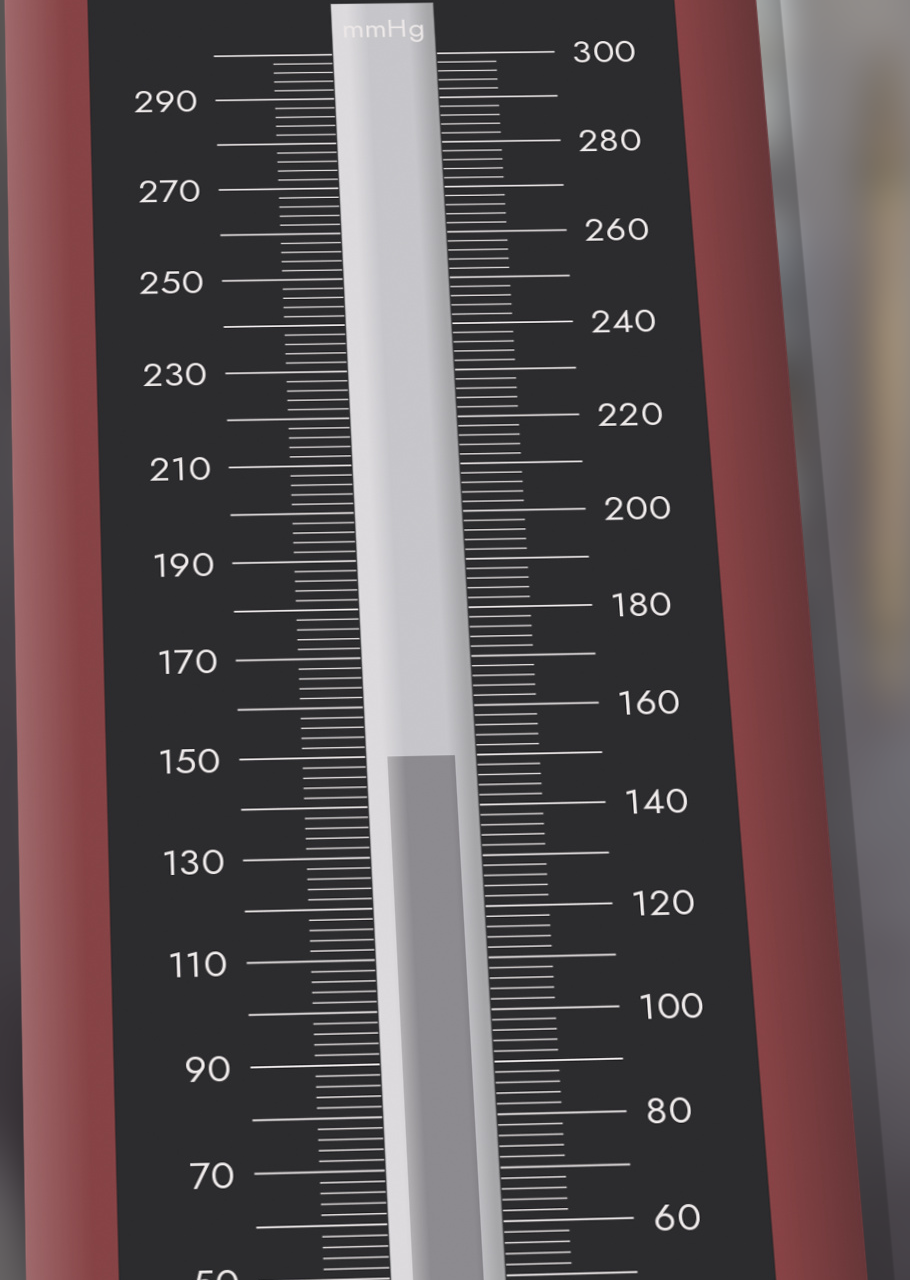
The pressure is mmHg 150
